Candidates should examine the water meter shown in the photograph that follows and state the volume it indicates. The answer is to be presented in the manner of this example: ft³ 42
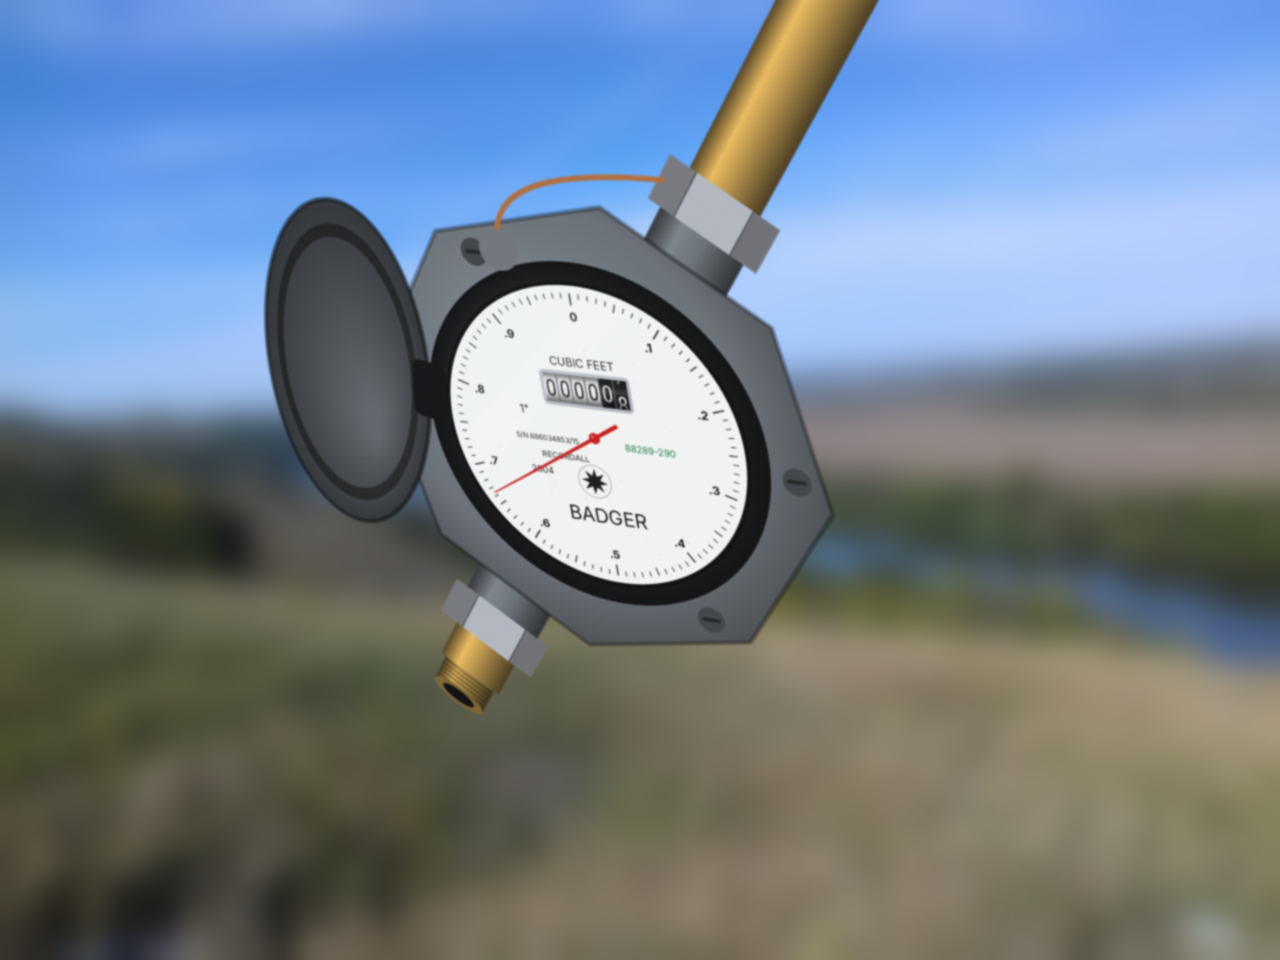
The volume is ft³ 7.66
